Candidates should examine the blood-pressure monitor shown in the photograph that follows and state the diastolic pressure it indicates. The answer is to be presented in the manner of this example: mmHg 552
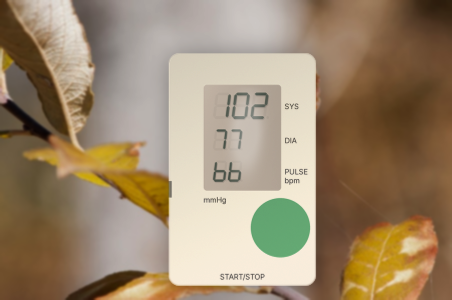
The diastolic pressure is mmHg 77
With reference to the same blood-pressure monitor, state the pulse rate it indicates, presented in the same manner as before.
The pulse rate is bpm 66
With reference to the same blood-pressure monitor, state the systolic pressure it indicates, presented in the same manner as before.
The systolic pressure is mmHg 102
